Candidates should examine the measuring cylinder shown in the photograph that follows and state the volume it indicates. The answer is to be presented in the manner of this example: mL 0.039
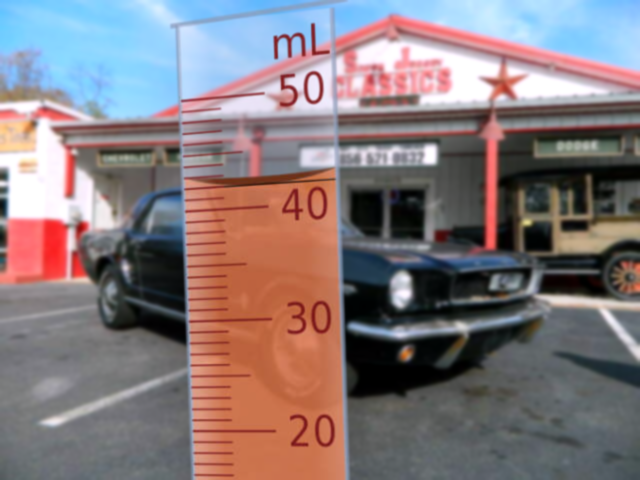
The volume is mL 42
